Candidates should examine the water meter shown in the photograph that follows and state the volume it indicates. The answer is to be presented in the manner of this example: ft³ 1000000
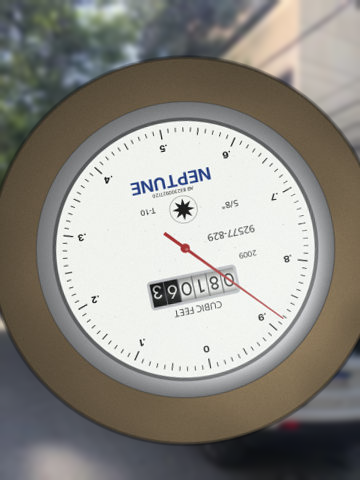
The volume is ft³ 81062.88
